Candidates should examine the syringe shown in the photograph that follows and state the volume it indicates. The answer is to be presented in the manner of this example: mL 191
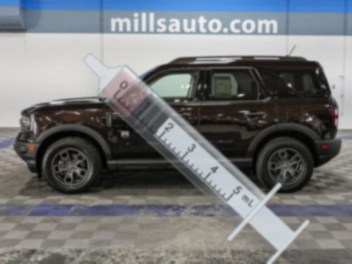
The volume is mL 0.8
